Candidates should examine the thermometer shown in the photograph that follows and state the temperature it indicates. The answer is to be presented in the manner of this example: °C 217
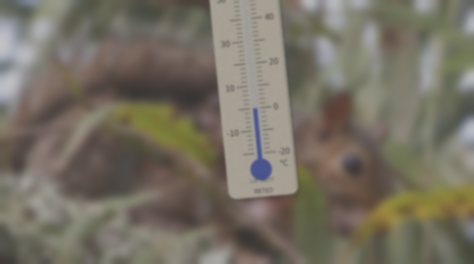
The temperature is °C 0
